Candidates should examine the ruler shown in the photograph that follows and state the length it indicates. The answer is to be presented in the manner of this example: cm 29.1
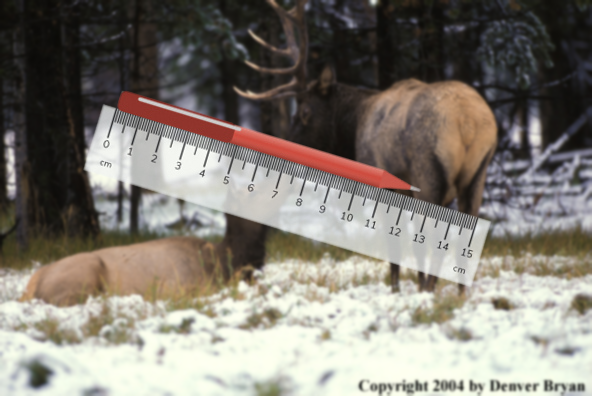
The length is cm 12.5
